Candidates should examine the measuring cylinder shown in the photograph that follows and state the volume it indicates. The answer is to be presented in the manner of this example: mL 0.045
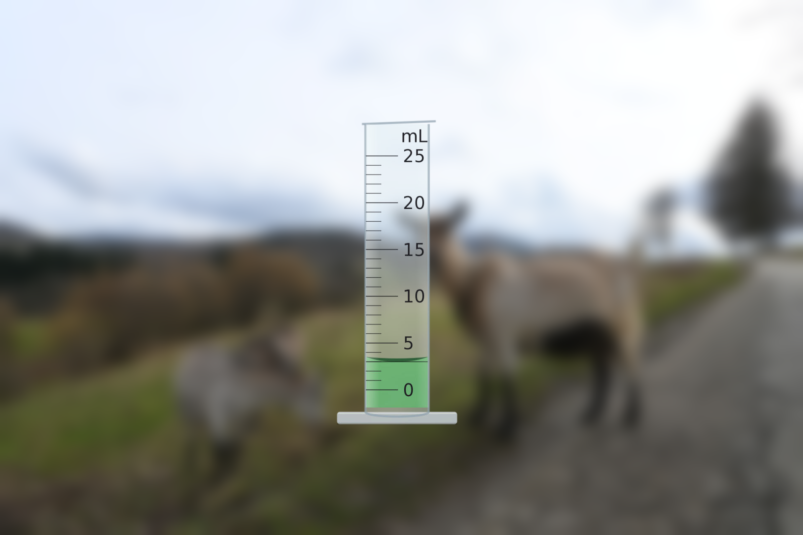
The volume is mL 3
